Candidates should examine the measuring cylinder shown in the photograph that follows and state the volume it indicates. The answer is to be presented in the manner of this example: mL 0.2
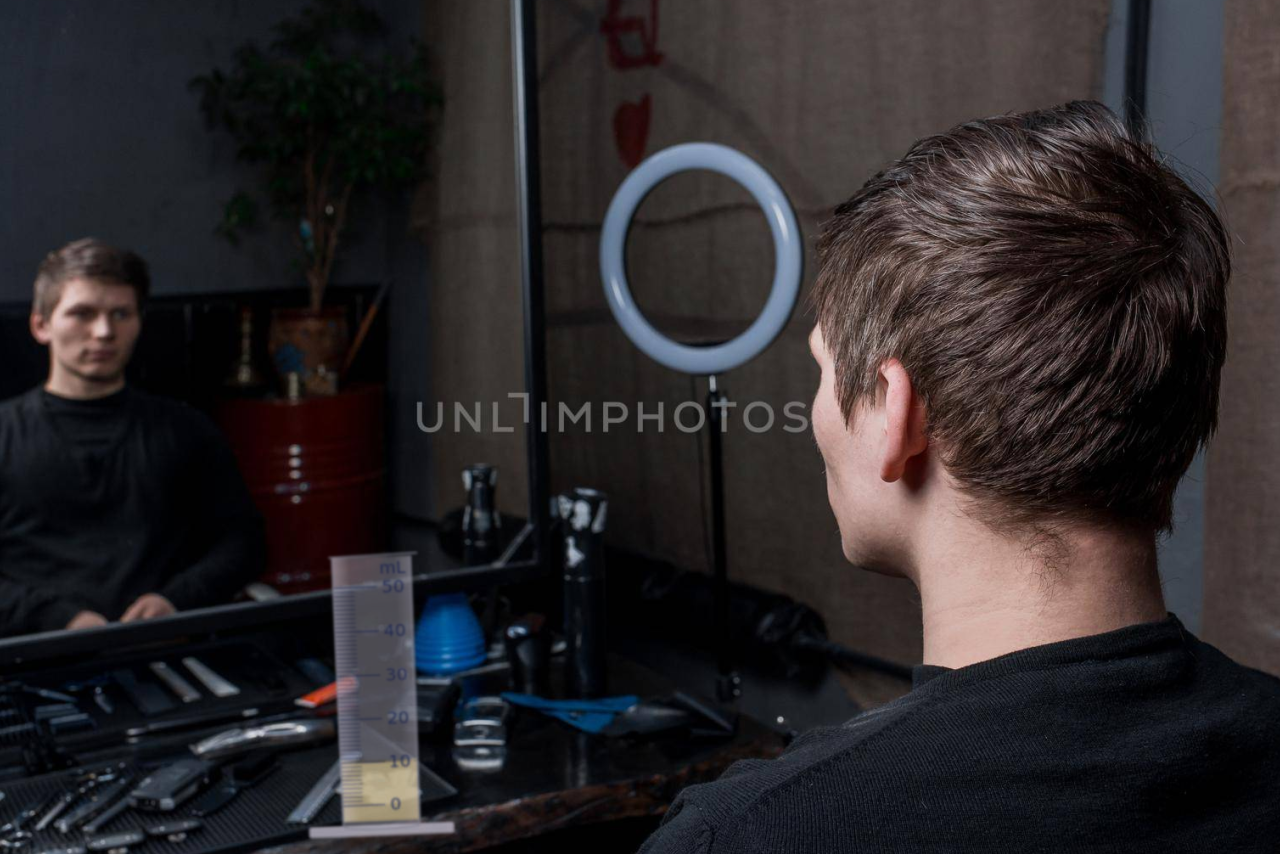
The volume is mL 10
